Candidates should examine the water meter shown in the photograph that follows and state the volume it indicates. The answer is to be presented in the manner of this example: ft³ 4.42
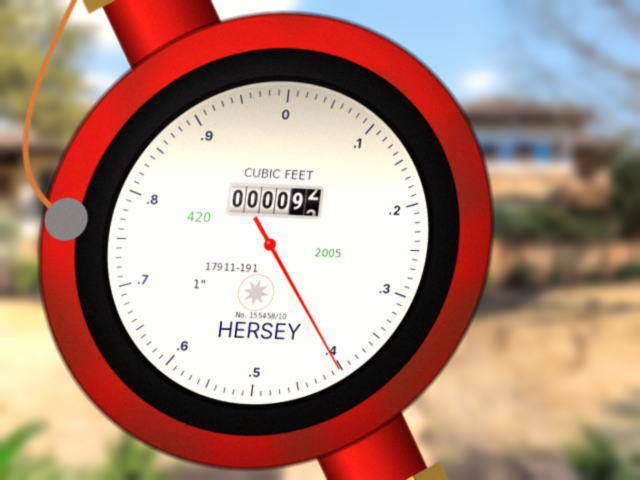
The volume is ft³ 92.40
